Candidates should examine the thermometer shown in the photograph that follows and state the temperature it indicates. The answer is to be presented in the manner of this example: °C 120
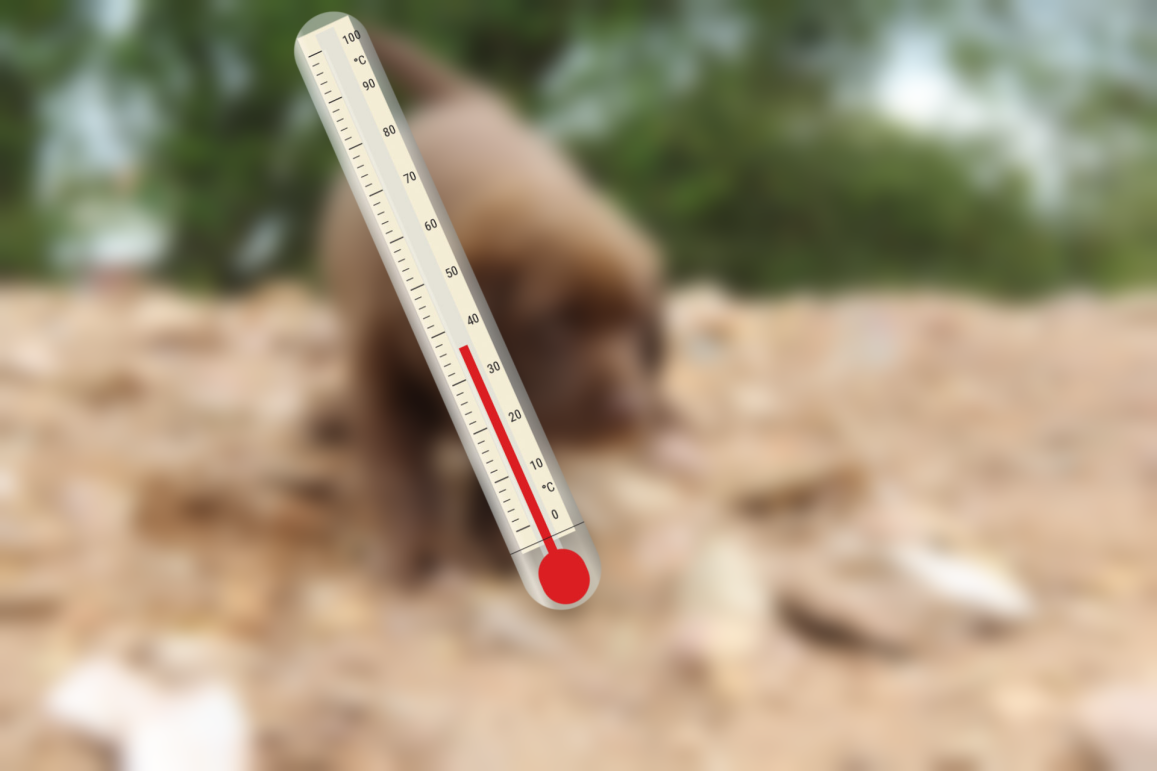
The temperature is °C 36
